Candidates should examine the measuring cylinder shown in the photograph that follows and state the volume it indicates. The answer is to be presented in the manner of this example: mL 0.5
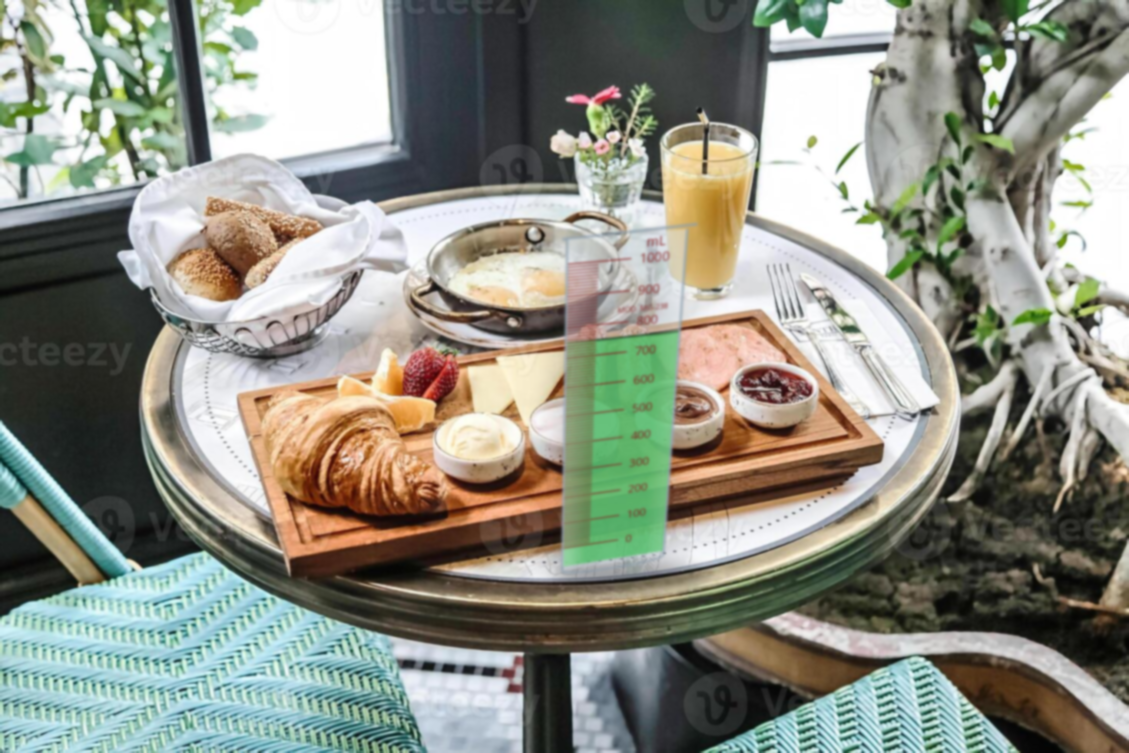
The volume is mL 750
